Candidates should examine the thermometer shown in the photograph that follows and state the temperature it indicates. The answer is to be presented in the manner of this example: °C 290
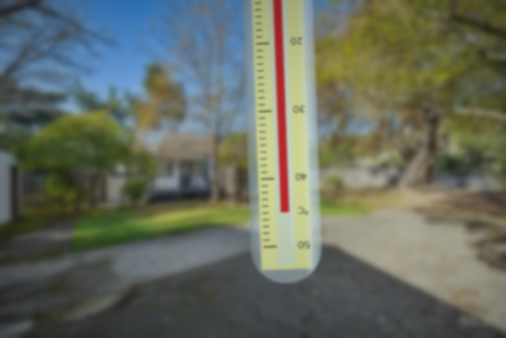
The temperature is °C 45
